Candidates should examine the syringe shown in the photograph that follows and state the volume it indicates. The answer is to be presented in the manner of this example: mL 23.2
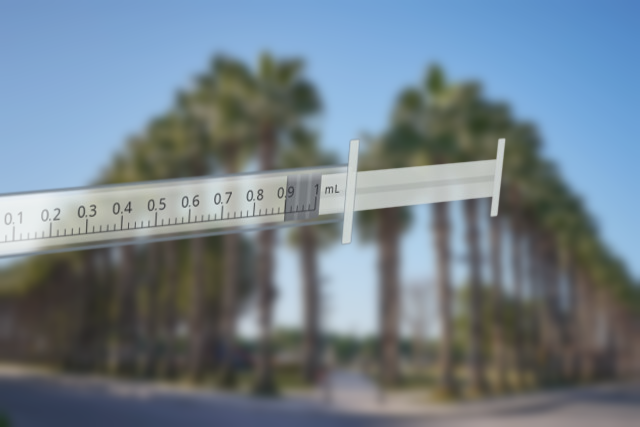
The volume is mL 0.9
